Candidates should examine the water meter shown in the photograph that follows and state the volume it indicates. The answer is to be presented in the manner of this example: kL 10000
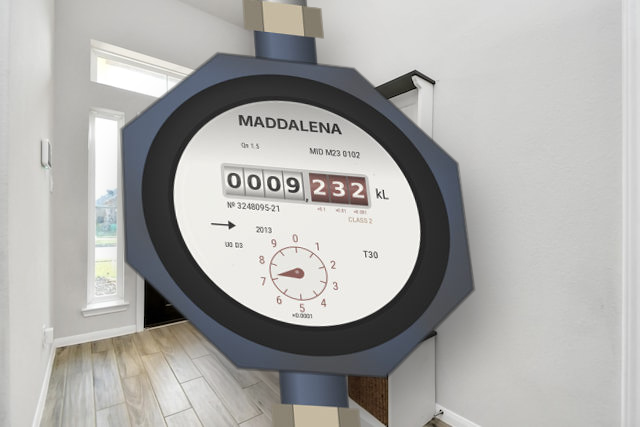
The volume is kL 9.2327
